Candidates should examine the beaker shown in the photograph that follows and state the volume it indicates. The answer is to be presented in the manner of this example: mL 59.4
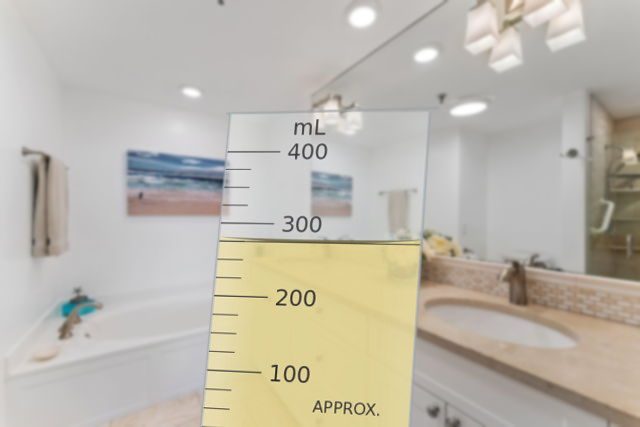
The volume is mL 275
